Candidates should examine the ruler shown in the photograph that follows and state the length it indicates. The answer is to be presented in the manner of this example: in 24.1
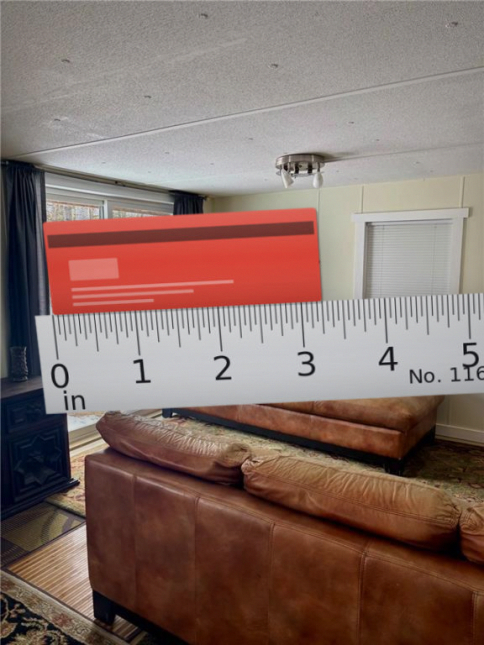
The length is in 3.25
